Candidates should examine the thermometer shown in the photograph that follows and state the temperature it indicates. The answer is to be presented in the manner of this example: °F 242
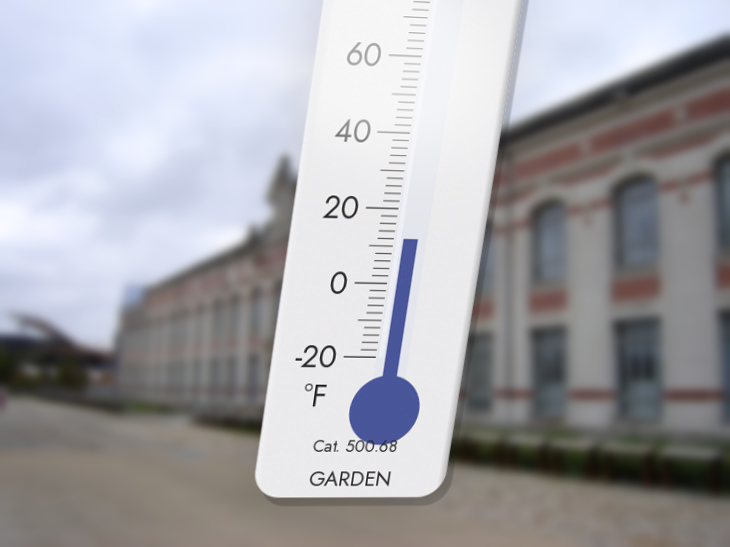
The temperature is °F 12
